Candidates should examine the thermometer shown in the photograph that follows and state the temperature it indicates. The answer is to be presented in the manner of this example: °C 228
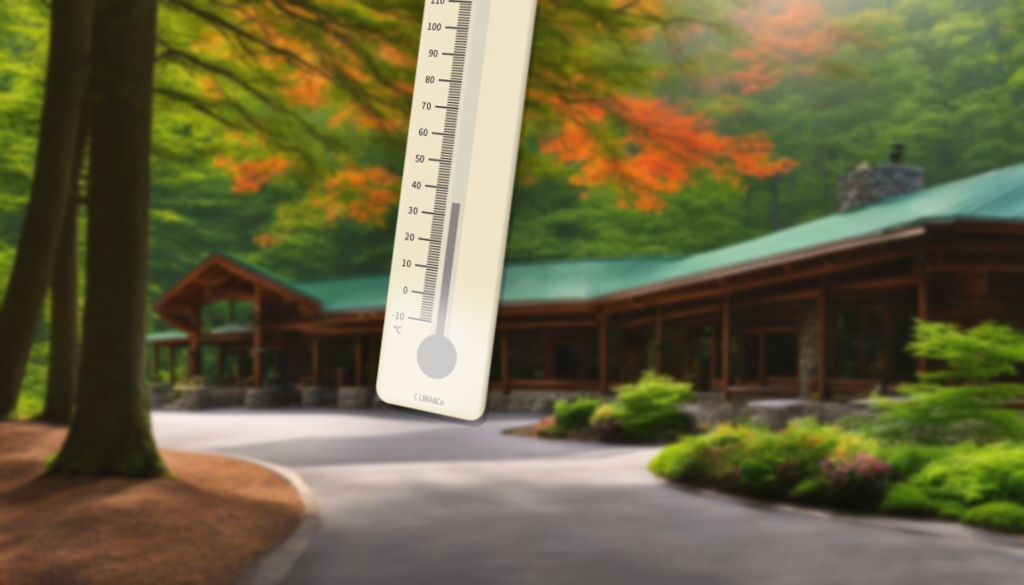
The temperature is °C 35
